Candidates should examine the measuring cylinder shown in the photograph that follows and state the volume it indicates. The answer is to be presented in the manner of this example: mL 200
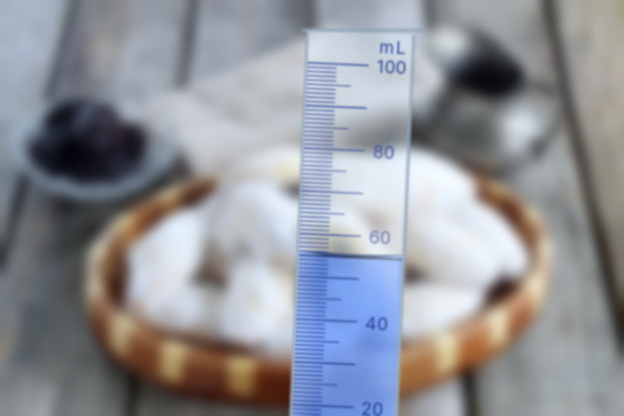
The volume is mL 55
